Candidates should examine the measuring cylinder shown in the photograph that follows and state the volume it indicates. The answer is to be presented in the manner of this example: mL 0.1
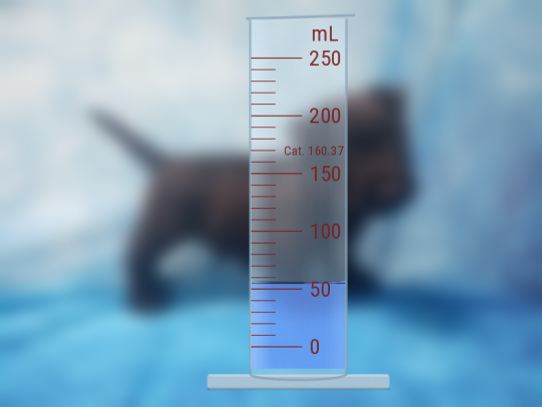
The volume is mL 55
